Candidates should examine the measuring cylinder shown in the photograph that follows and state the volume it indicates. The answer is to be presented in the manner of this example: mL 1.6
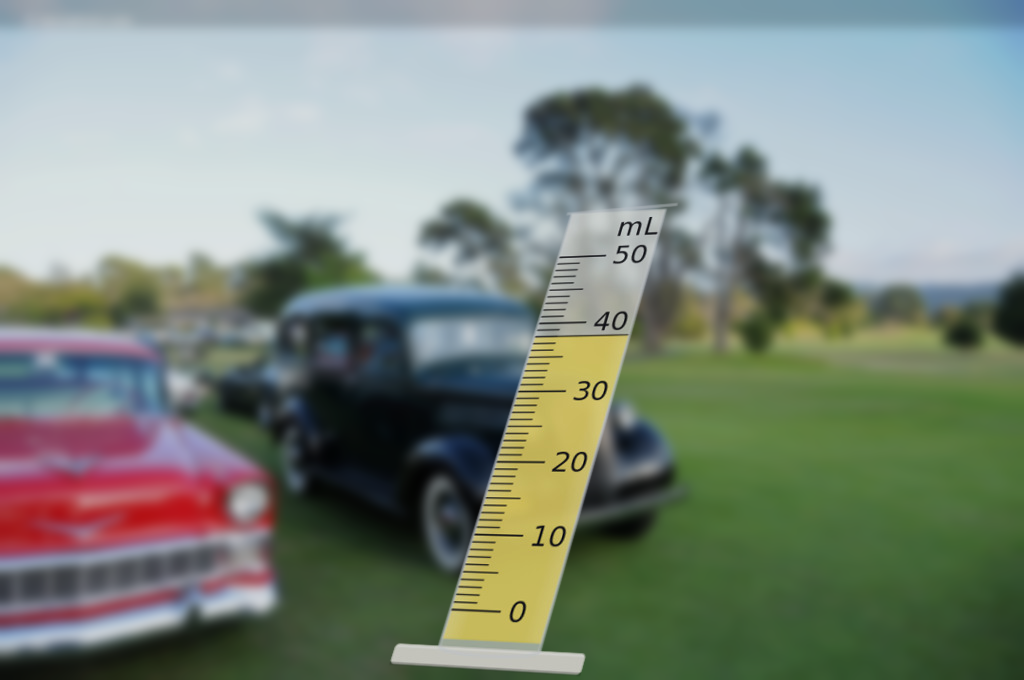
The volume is mL 38
